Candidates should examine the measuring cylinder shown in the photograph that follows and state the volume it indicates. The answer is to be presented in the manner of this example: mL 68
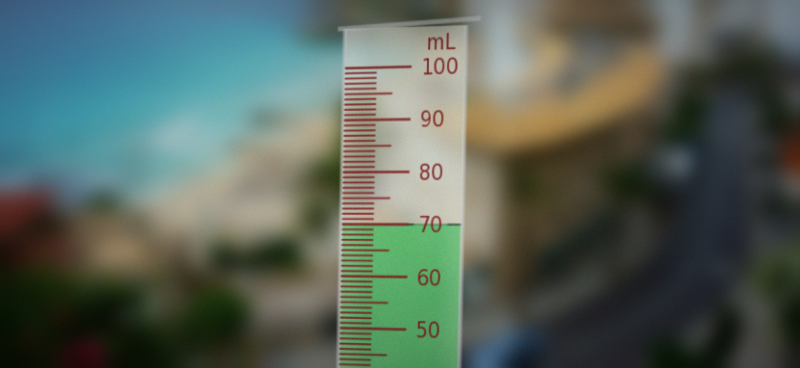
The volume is mL 70
